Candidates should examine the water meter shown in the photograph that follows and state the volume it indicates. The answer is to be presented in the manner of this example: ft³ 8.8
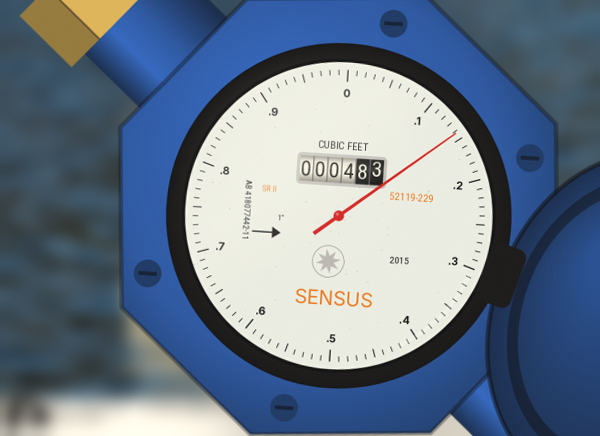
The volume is ft³ 483.14
